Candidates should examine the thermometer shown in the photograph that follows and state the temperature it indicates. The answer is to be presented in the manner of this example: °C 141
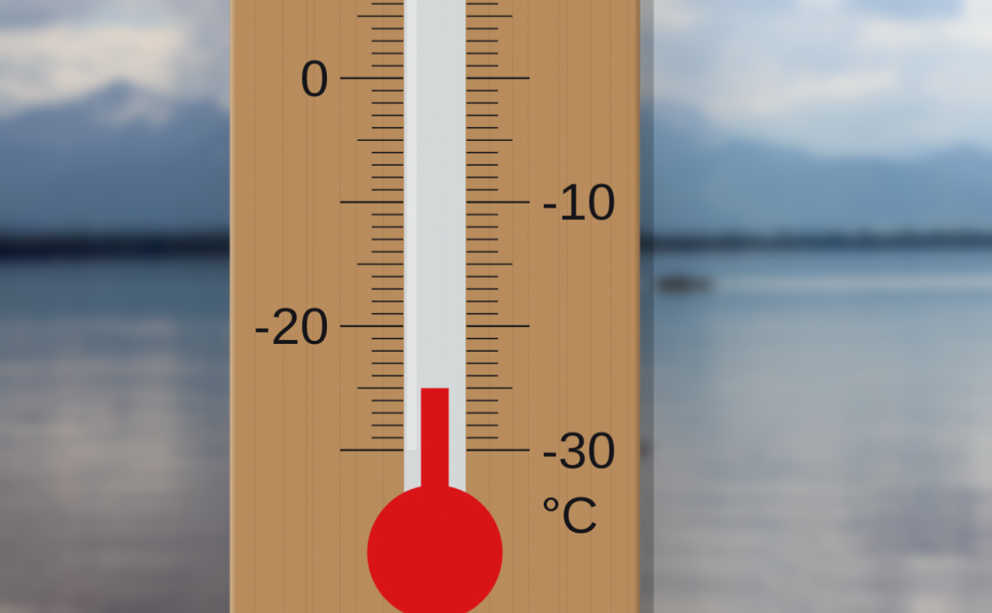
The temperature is °C -25
